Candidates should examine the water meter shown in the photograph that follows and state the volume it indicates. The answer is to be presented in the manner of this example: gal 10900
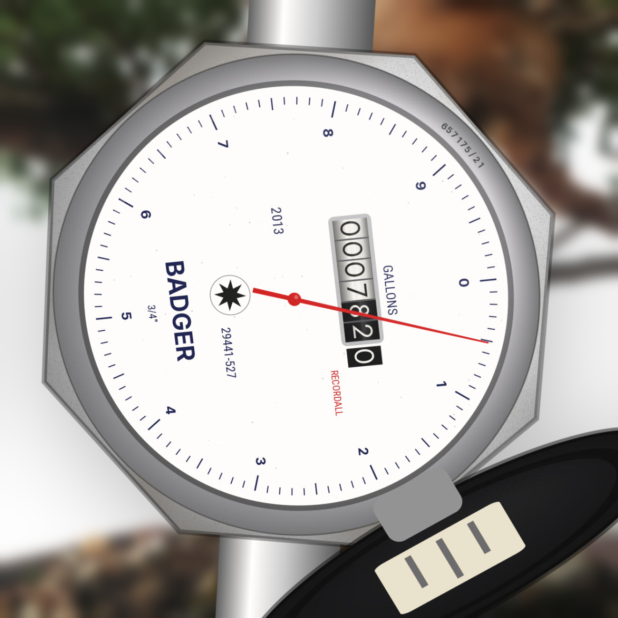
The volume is gal 7820.5
